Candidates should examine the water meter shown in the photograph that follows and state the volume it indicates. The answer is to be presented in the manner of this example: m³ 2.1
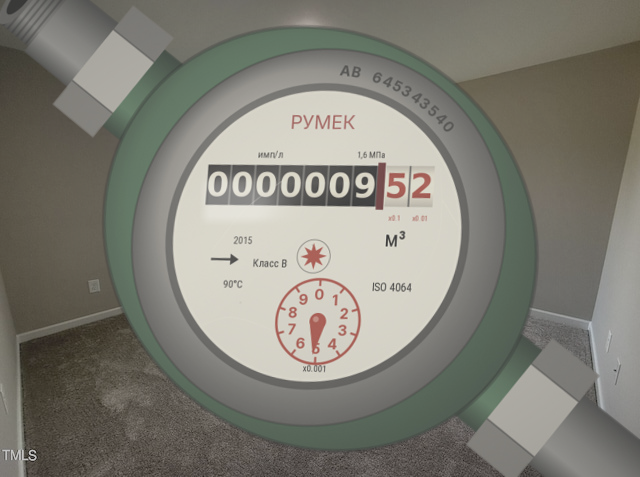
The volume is m³ 9.525
